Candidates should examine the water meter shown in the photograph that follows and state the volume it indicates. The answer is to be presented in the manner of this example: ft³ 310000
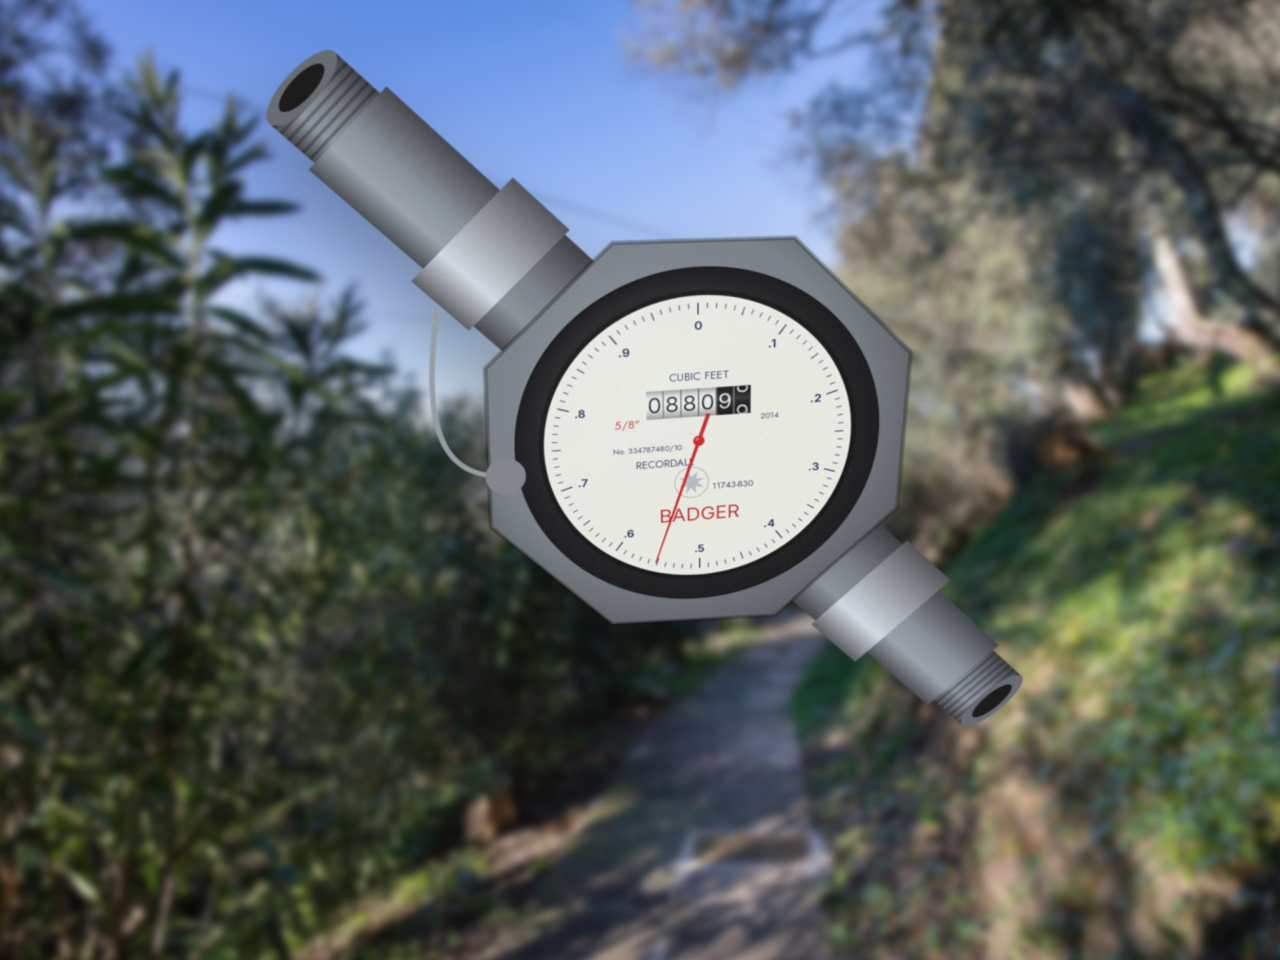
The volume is ft³ 88098.55
